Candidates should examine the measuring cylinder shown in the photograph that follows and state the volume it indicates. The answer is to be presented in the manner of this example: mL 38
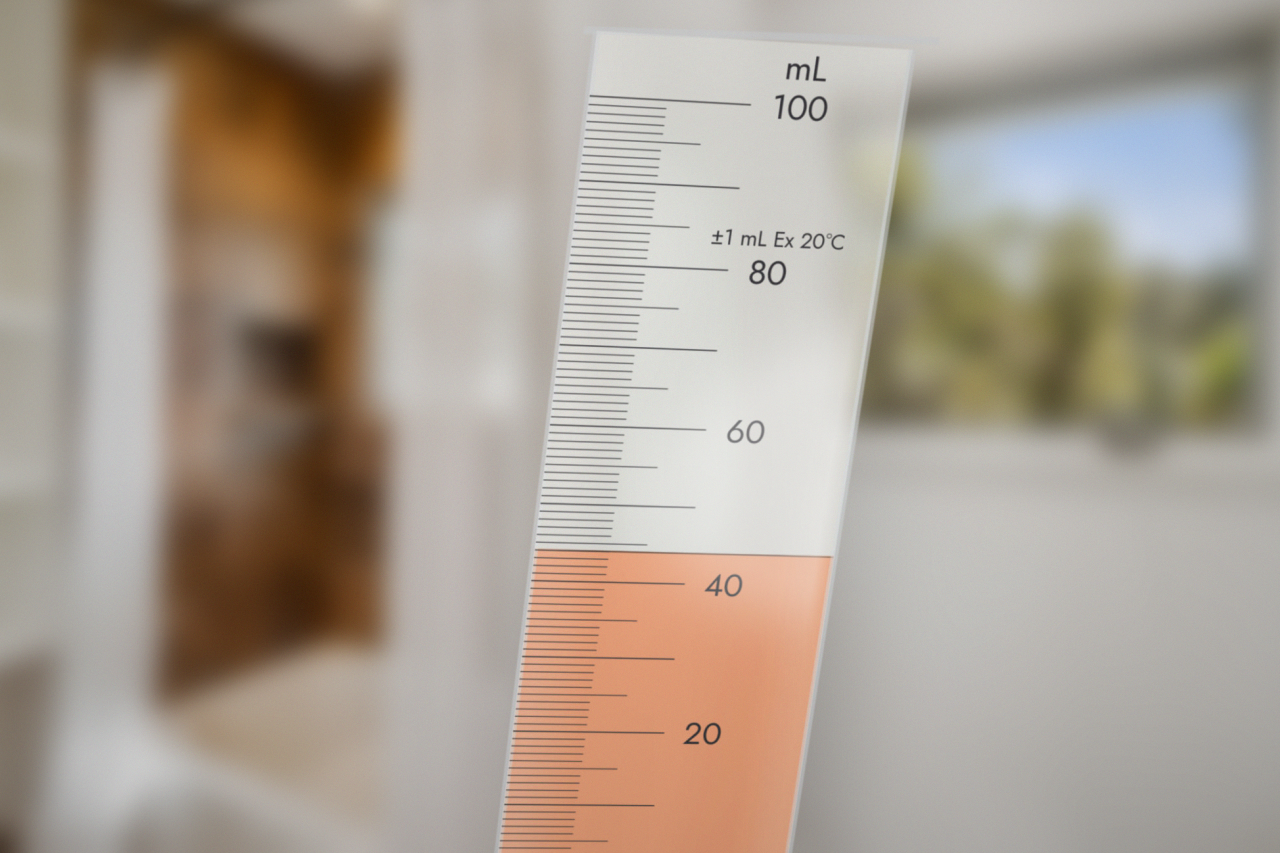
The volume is mL 44
